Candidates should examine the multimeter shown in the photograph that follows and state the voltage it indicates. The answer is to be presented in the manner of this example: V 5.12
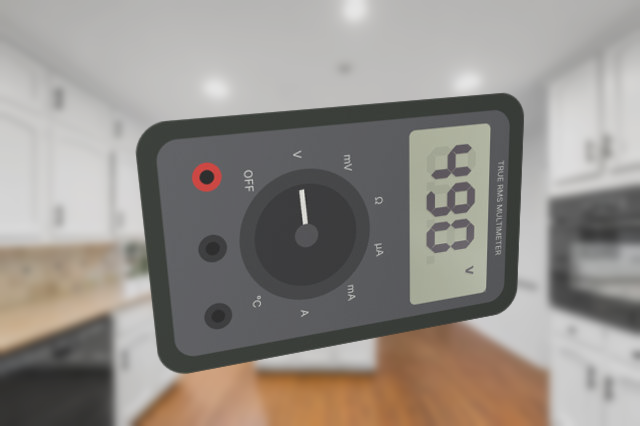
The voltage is V 490
